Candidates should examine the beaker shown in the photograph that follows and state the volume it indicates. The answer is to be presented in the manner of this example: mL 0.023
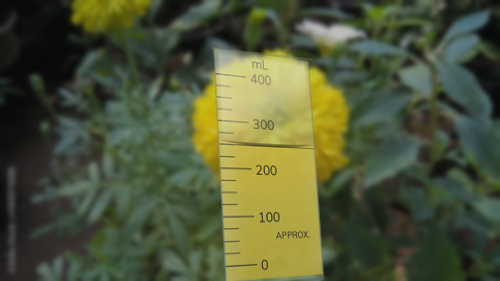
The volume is mL 250
